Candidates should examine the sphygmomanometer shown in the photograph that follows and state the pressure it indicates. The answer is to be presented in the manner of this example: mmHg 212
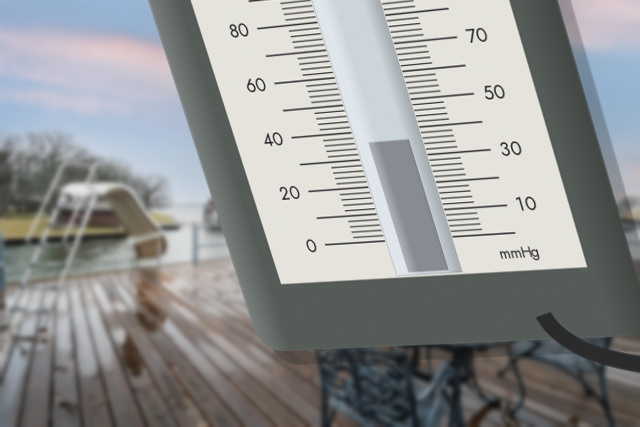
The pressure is mmHg 36
